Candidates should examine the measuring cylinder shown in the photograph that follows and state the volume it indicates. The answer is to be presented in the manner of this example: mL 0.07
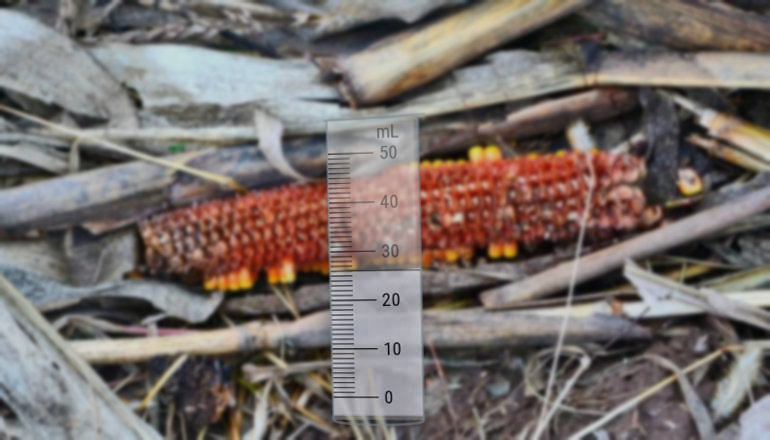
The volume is mL 26
